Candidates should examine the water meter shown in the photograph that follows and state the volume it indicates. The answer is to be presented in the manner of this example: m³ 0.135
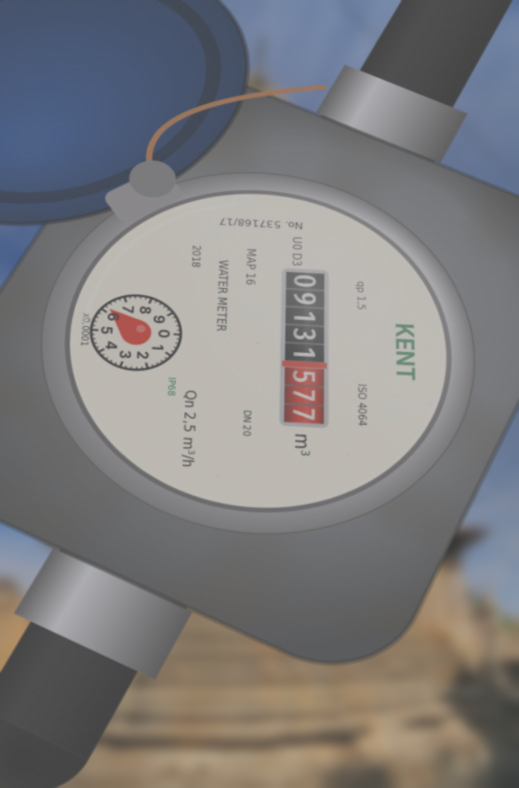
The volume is m³ 9131.5776
